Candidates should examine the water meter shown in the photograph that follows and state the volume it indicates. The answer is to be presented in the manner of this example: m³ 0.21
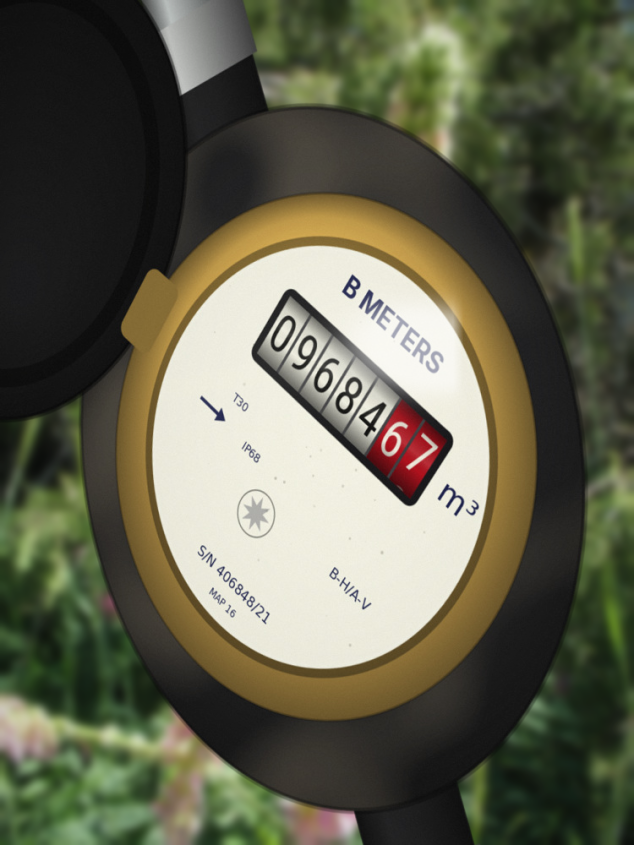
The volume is m³ 9684.67
